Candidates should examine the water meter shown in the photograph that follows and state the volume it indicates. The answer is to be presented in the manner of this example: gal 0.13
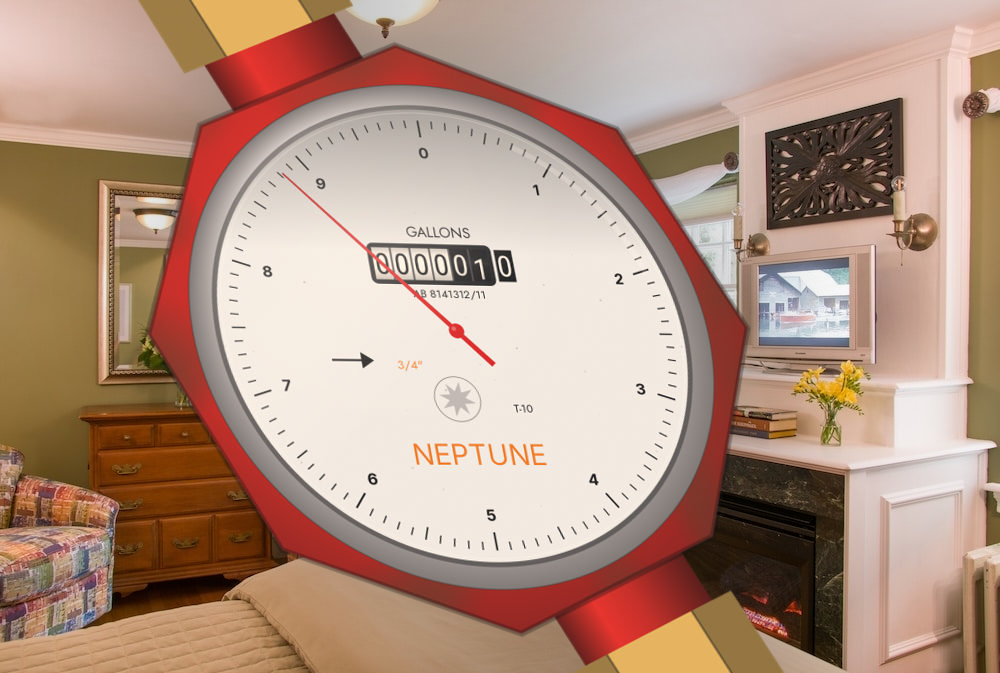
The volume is gal 8.8
